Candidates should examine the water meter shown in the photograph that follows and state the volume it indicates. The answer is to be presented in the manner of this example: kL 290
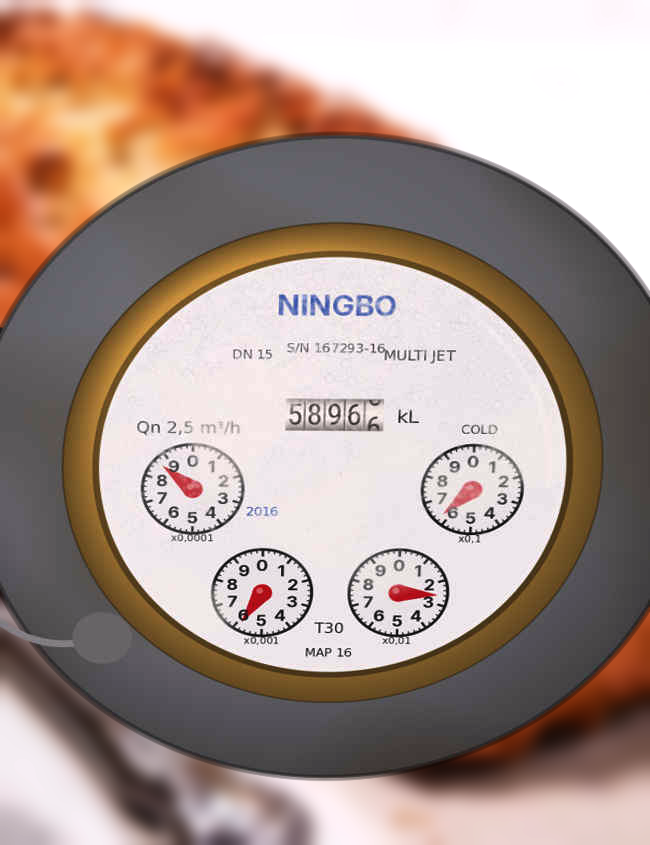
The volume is kL 58965.6258
